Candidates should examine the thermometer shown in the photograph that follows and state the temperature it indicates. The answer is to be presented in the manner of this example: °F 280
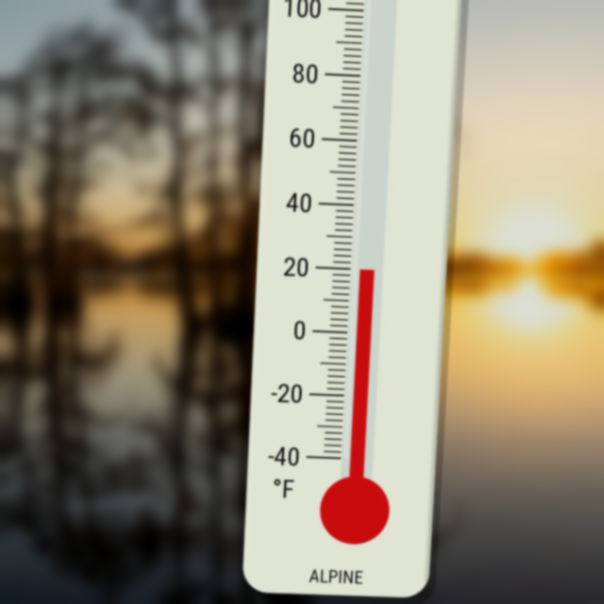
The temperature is °F 20
